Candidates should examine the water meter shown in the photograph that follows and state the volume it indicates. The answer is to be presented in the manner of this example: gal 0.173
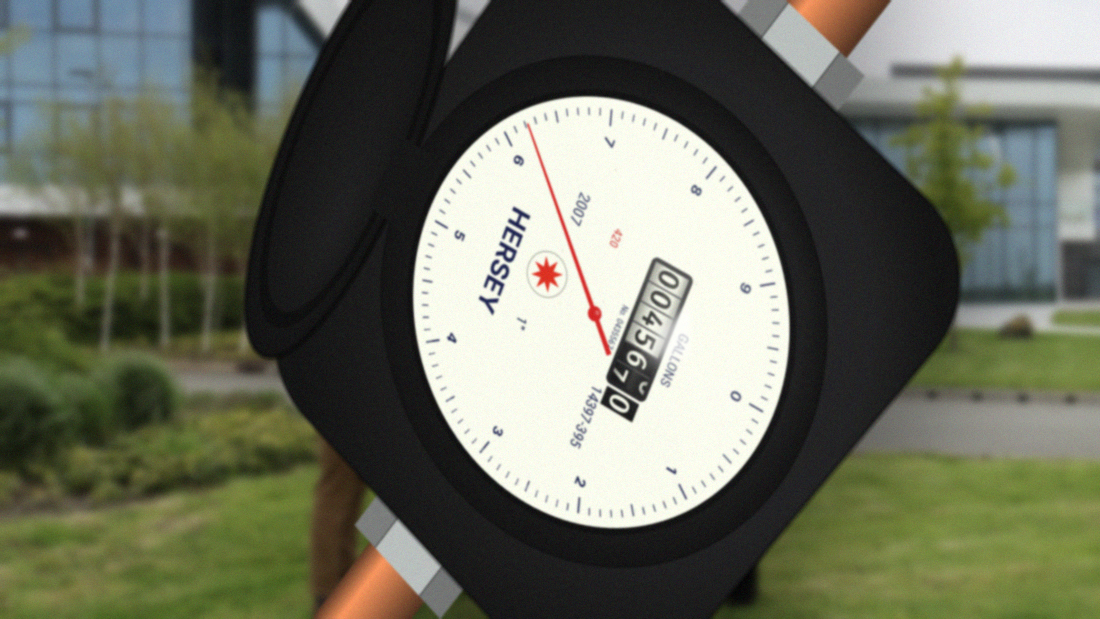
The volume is gal 45666.2
